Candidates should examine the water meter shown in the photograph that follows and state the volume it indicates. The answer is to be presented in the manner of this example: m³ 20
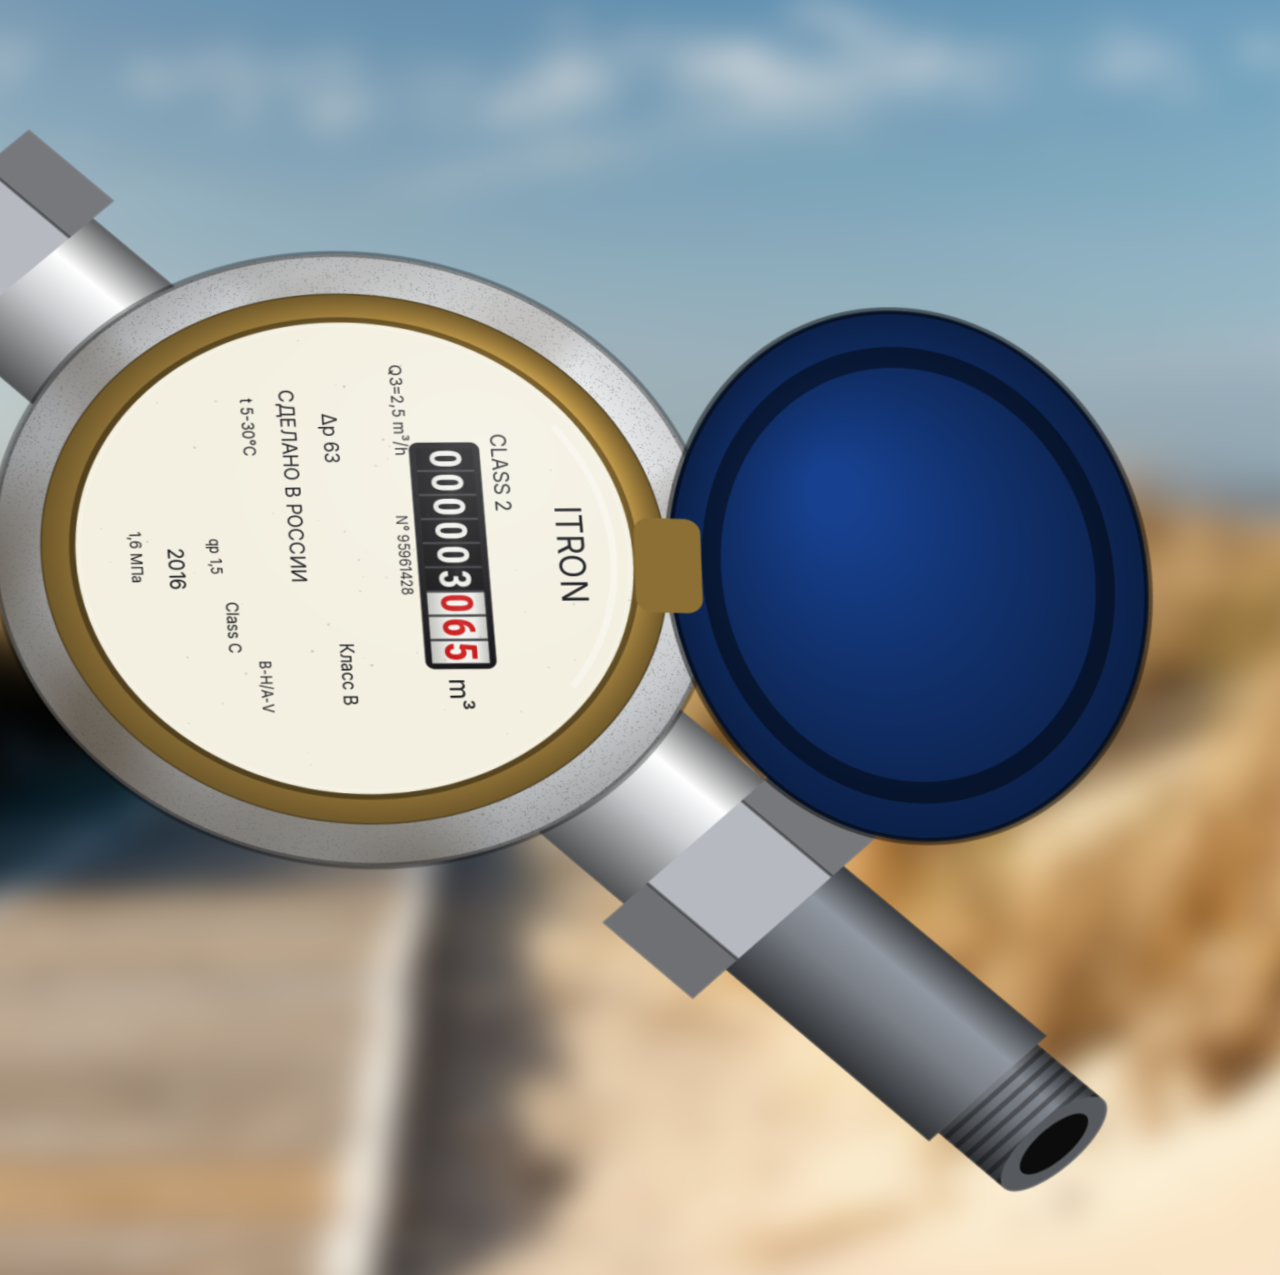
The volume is m³ 3.065
